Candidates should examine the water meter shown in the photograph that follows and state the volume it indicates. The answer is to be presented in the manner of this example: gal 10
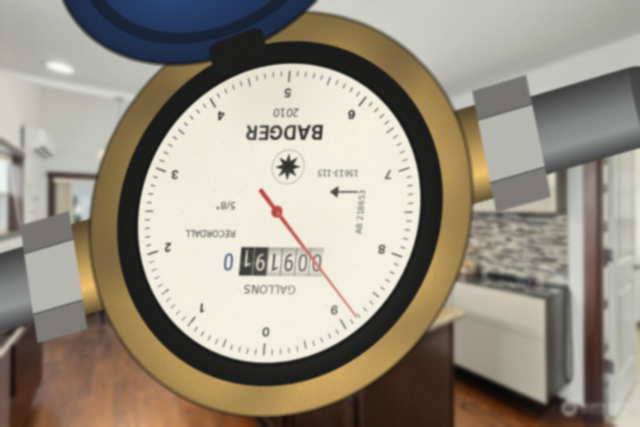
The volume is gal 91908.8
